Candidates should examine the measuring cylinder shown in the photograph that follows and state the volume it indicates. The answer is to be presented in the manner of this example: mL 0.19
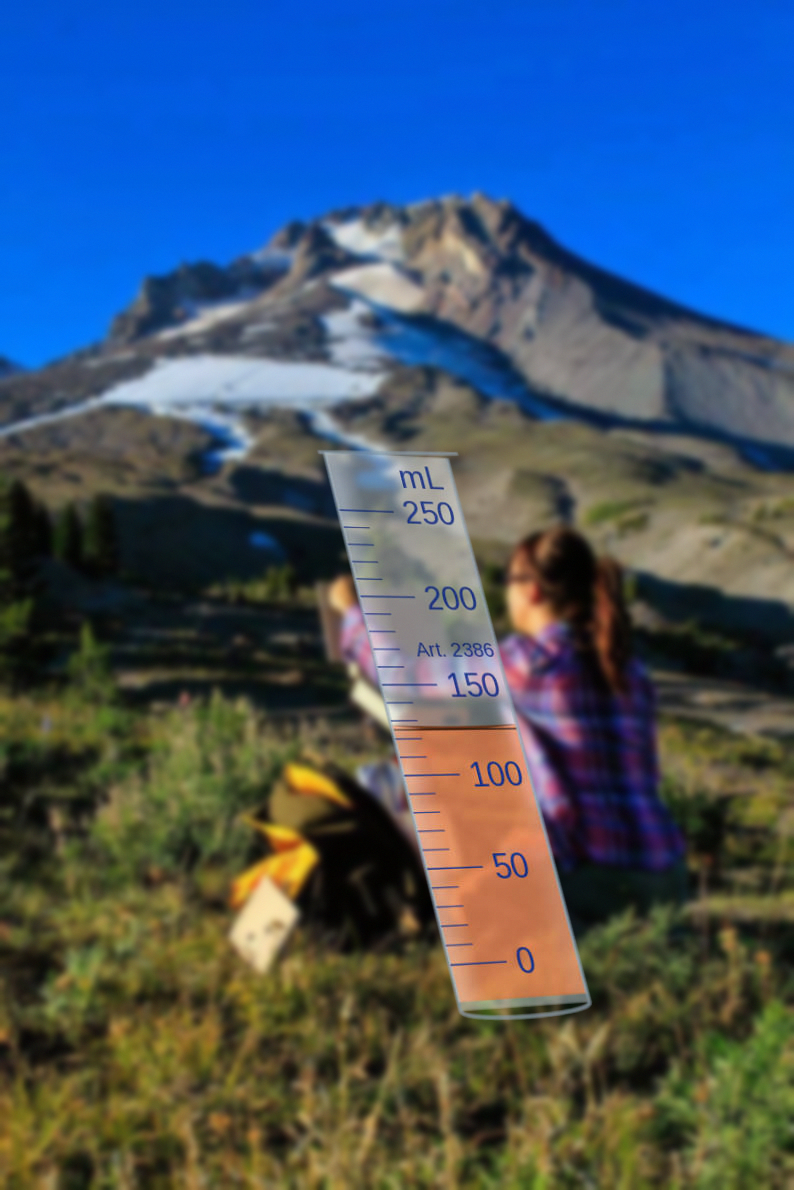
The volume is mL 125
